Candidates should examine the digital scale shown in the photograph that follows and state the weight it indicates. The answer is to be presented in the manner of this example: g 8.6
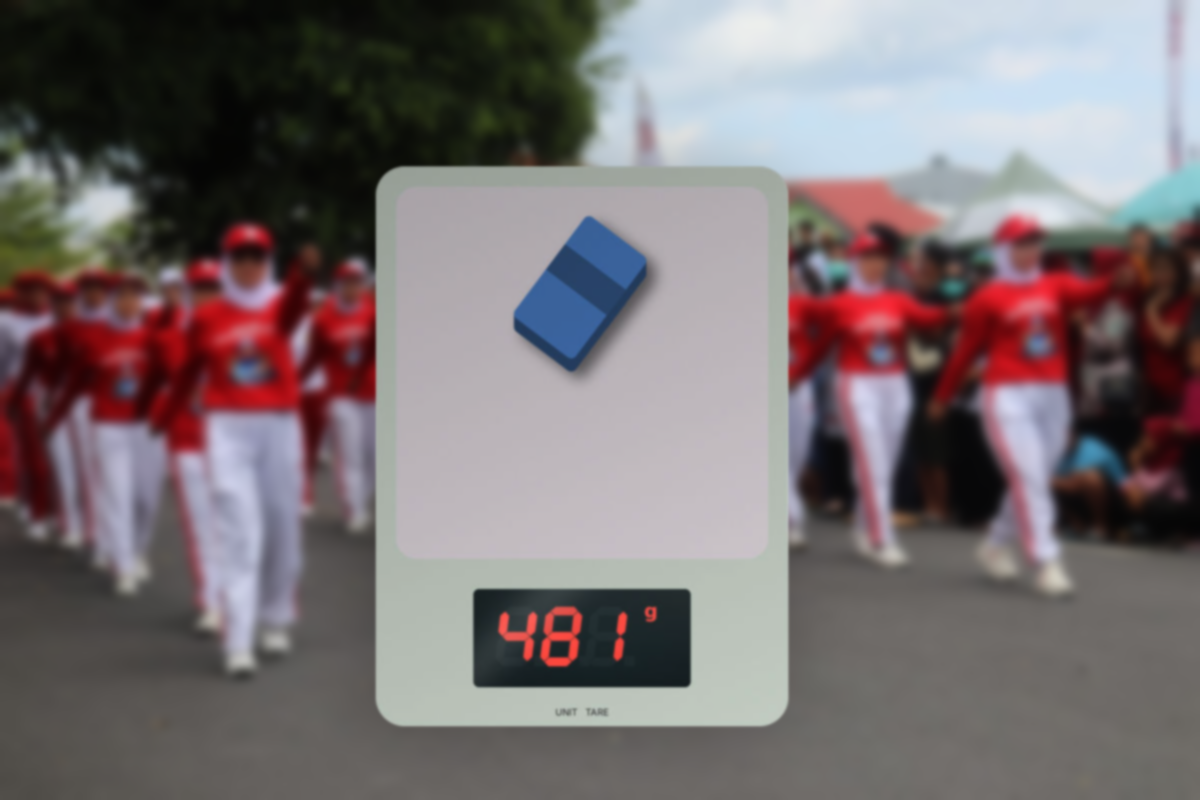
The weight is g 481
